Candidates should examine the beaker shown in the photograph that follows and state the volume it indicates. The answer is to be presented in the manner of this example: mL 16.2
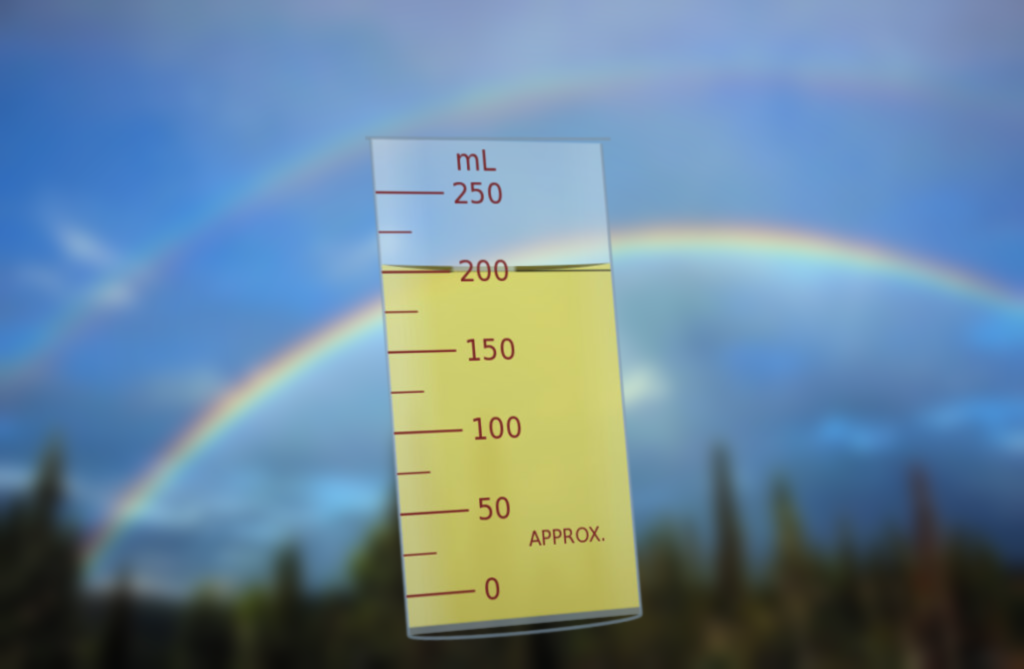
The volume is mL 200
